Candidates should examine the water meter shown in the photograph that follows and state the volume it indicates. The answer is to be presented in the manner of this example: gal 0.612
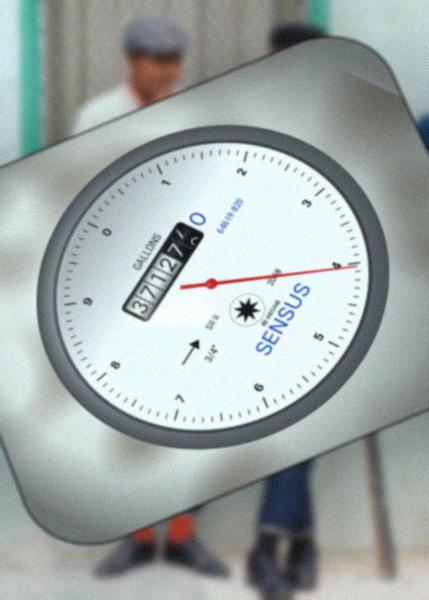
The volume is gal 3712774.0
